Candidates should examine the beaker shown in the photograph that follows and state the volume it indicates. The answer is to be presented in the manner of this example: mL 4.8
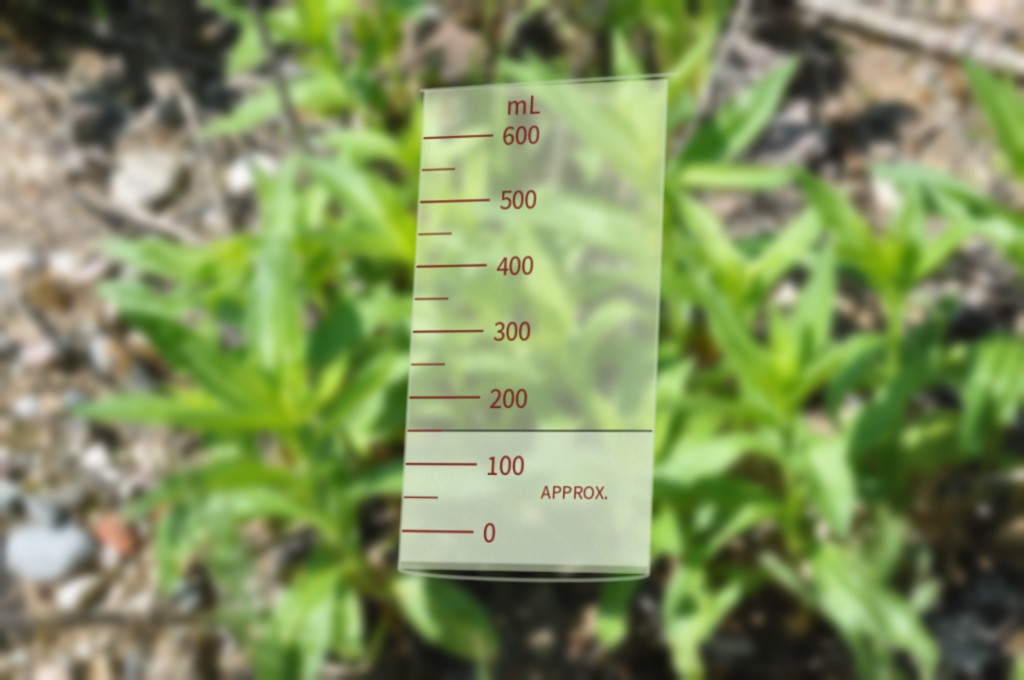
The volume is mL 150
